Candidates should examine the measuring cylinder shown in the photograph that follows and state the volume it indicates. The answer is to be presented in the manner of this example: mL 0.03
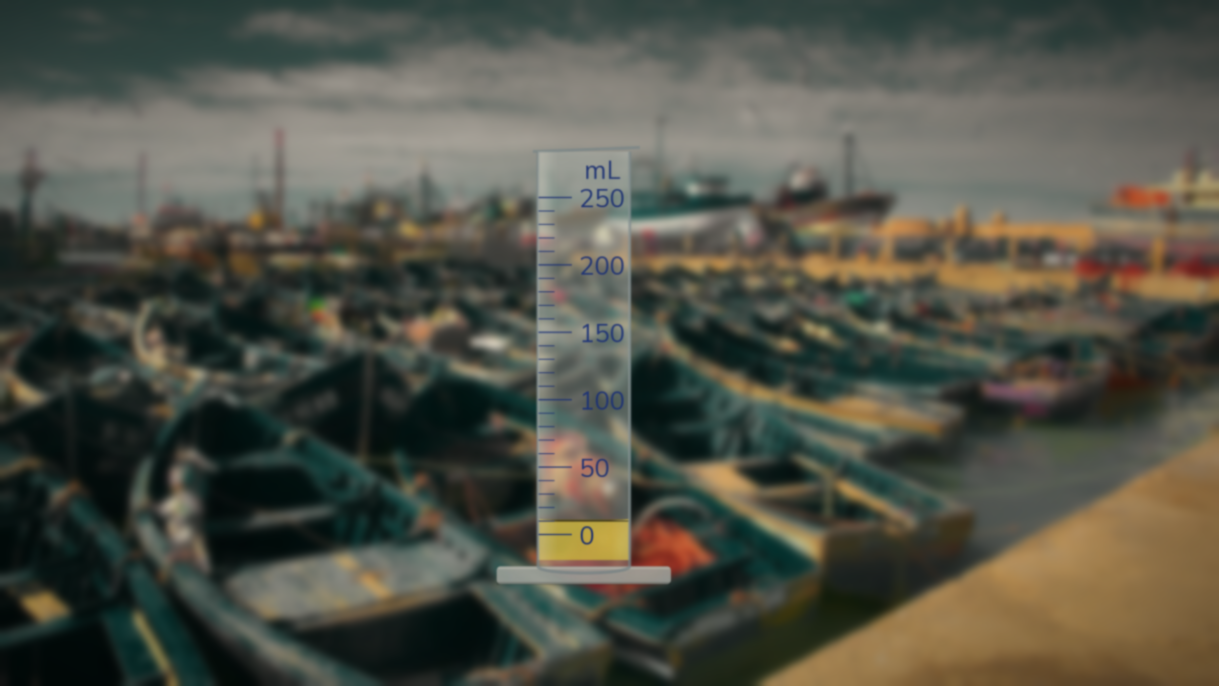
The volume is mL 10
